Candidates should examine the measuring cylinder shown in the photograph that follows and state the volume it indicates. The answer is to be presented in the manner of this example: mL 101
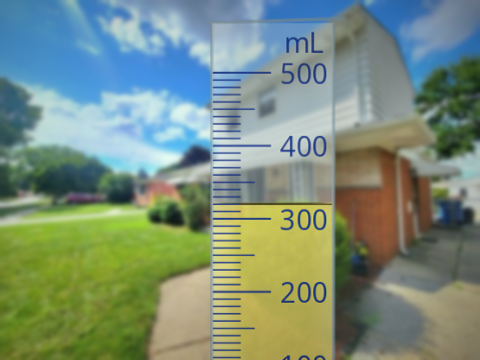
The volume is mL 320
